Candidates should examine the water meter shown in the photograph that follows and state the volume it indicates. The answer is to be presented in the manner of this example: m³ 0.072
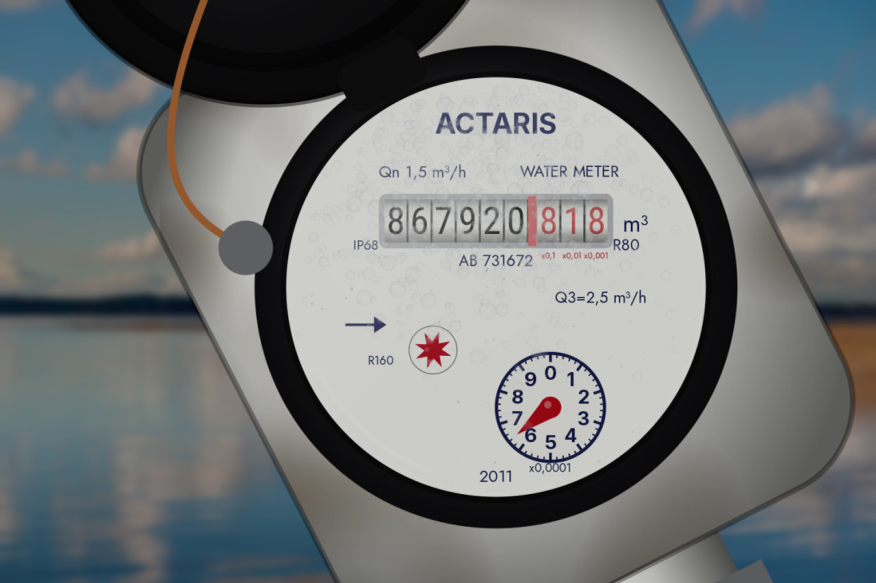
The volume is m³ 867920.8186
